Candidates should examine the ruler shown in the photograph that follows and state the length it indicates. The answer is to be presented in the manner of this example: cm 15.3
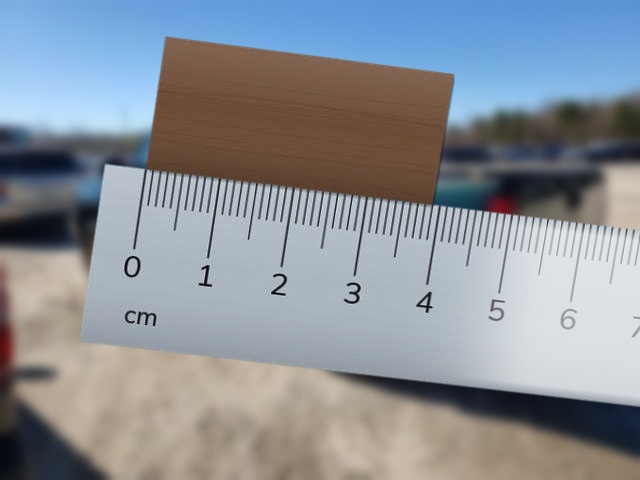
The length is cm 3.9
